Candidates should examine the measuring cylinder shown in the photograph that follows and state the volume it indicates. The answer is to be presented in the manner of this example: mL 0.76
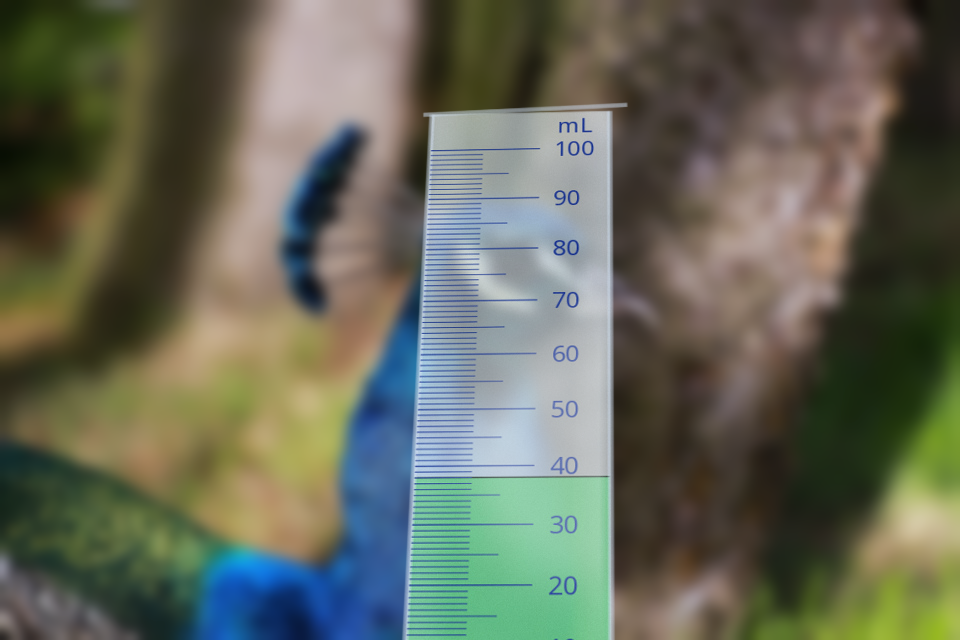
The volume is mL 38
